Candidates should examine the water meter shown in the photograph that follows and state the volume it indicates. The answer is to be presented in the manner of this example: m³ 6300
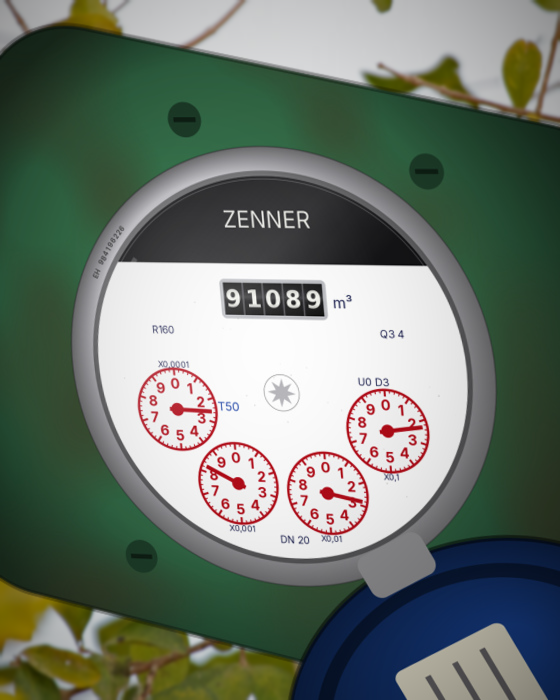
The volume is m³ 91089.2282
